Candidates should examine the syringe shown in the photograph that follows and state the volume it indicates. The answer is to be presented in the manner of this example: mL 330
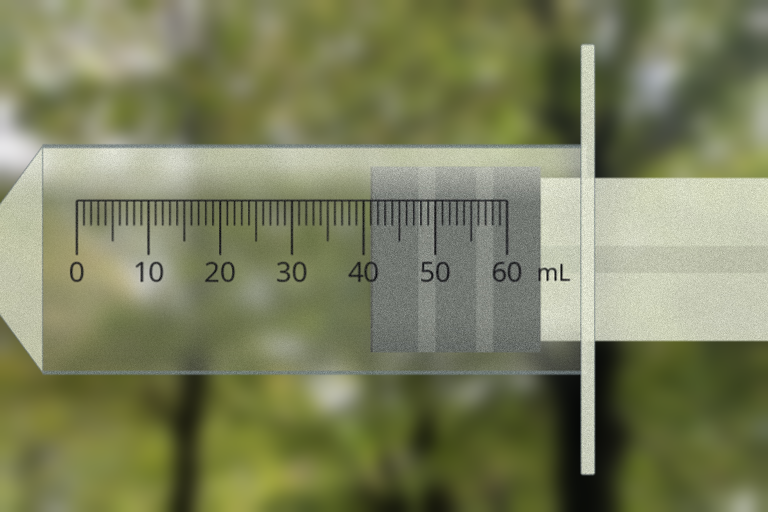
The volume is mL 41
